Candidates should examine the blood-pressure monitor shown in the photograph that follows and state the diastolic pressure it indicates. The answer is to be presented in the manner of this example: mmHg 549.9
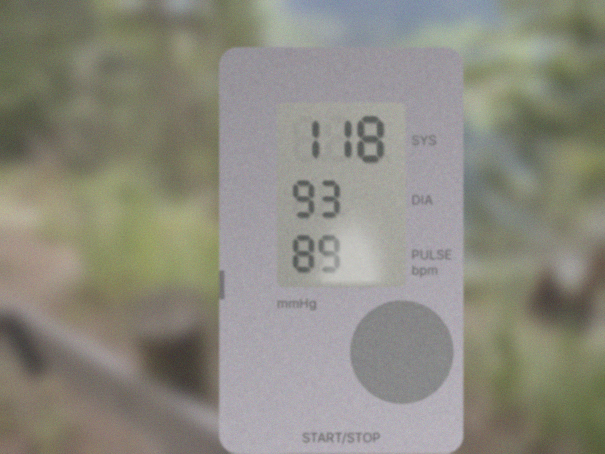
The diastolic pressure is mmHg 93
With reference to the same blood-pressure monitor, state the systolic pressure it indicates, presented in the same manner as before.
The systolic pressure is mmHg 118
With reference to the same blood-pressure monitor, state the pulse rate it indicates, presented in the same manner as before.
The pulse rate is bpm 89
